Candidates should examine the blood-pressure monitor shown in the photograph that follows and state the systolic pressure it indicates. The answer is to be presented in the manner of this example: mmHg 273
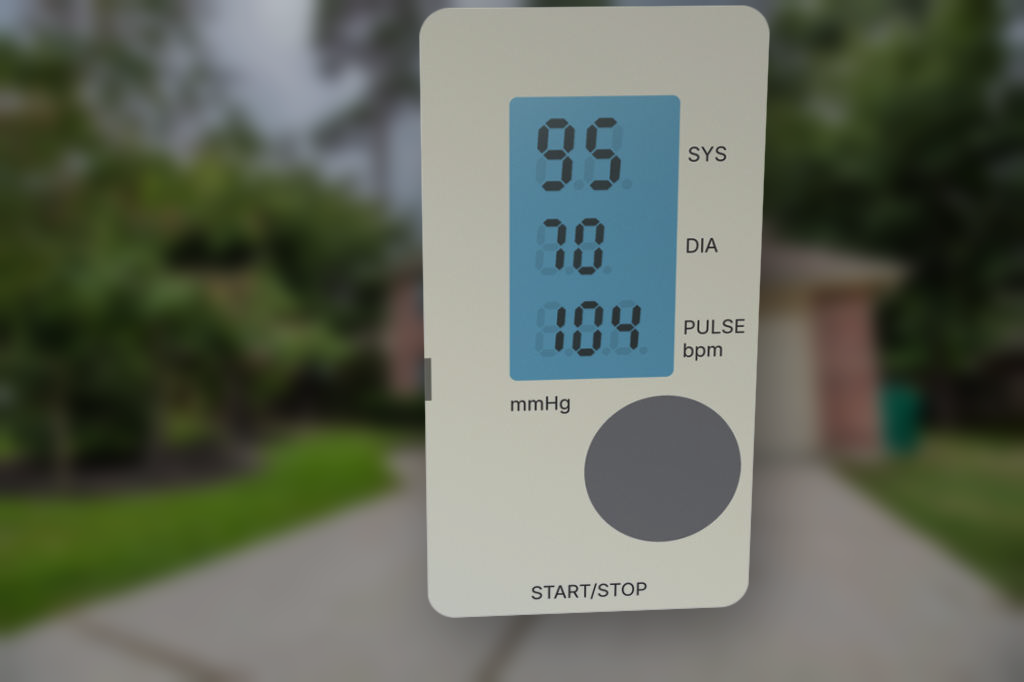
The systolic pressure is mmHg 95
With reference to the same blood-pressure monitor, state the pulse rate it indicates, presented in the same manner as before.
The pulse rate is bpm 104
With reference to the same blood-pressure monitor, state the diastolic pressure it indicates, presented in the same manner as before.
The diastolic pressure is mmHg 70
